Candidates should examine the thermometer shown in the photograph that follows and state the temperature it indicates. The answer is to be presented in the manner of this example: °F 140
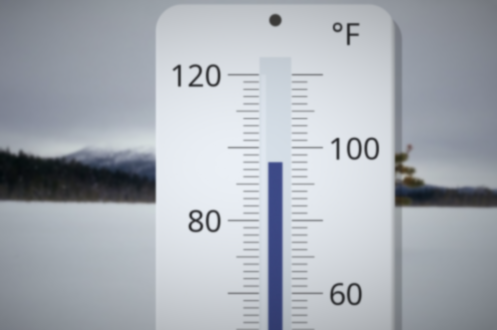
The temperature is °F 96
